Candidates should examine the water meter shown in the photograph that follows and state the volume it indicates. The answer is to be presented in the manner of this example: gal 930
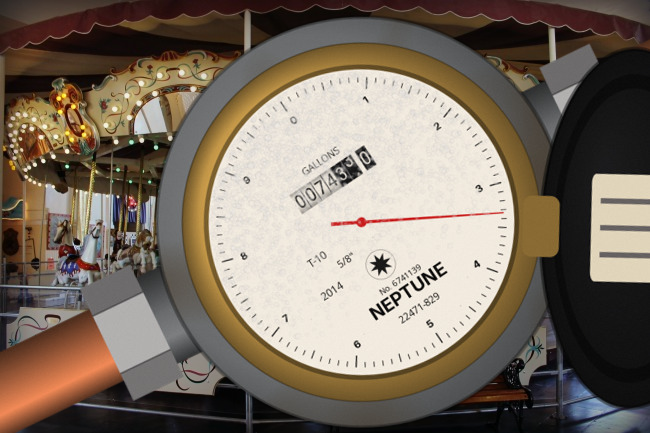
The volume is gal 74333.3
